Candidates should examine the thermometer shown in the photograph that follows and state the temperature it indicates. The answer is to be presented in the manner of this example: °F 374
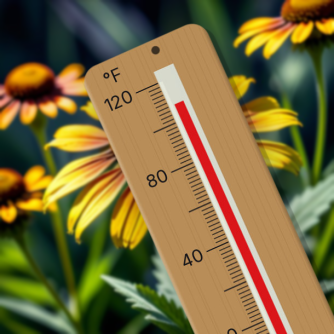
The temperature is °F 108
